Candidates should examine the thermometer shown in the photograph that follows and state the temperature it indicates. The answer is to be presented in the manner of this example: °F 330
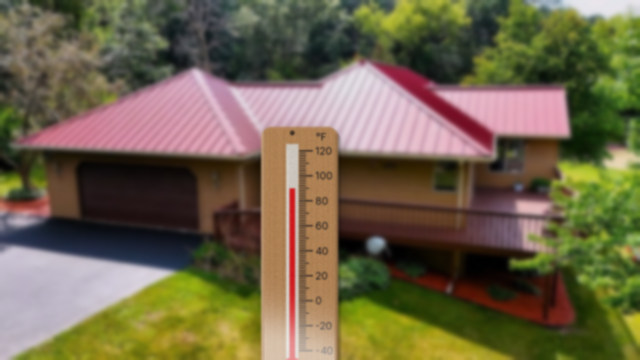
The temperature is °F 90
